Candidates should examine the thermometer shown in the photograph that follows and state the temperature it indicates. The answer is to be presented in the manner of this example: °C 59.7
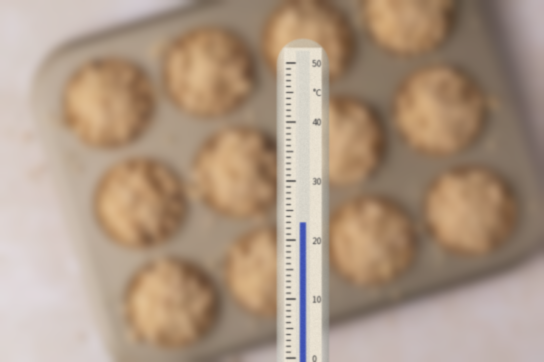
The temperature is °C 23
